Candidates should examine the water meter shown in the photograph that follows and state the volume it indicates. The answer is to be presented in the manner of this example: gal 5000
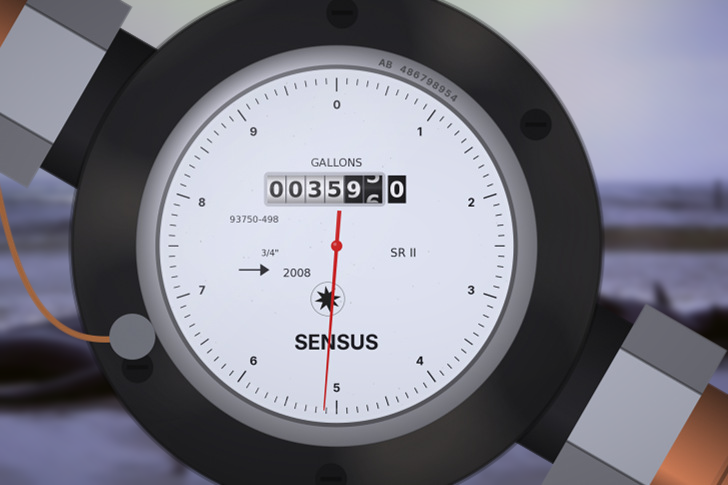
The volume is gal 35955.1
